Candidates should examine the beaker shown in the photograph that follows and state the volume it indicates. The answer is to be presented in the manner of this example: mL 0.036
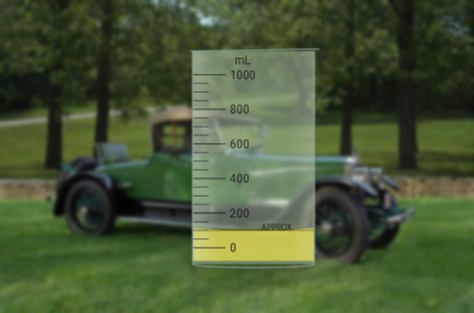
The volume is mL 100
